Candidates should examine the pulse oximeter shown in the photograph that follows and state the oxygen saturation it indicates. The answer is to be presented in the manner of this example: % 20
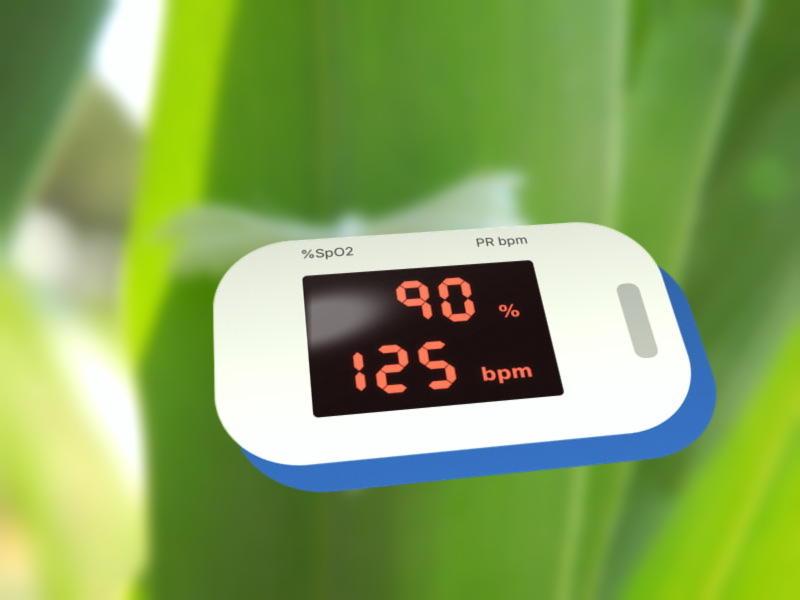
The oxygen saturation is % 90
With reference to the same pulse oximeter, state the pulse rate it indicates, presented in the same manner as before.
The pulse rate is bpm 125
